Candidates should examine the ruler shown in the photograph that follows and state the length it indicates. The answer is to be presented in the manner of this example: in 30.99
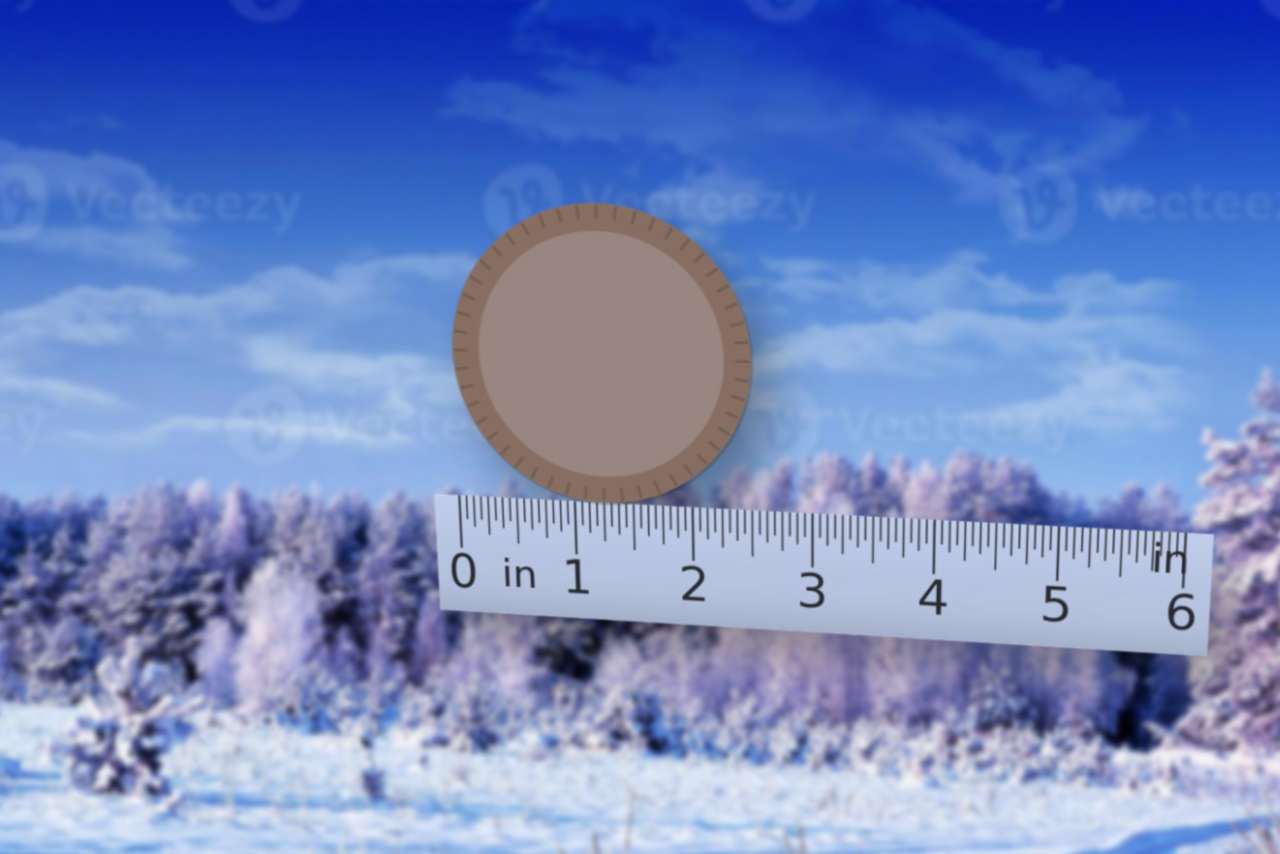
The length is in 2.5
